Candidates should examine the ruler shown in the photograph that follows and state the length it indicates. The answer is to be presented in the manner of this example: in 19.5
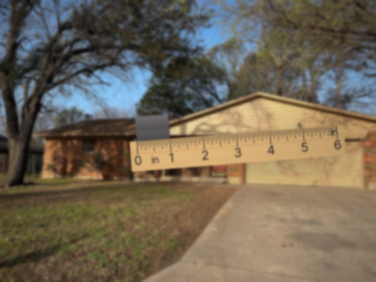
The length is in 1
